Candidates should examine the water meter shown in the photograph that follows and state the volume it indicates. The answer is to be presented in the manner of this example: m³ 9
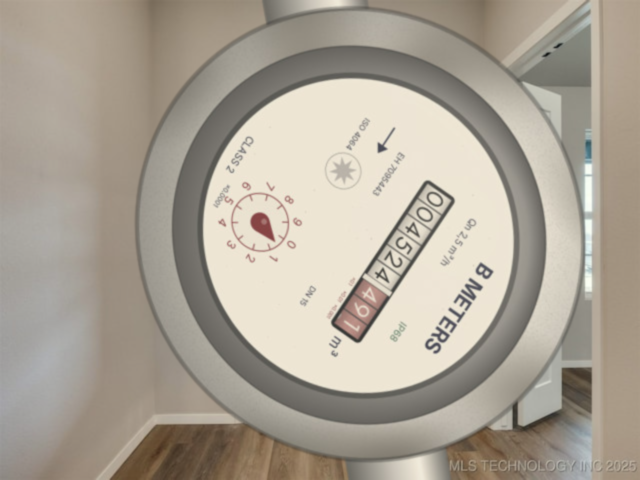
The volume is m³ 4524.4910
